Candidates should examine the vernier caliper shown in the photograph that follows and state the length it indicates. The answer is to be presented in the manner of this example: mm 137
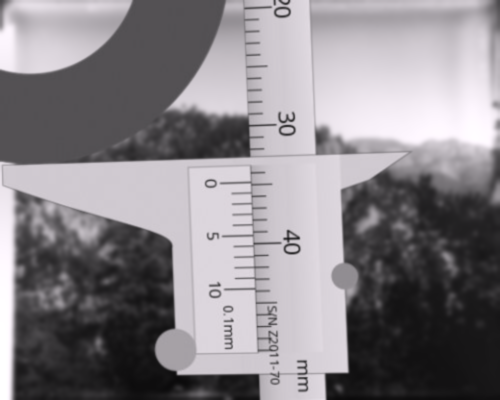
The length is mm 34.8
